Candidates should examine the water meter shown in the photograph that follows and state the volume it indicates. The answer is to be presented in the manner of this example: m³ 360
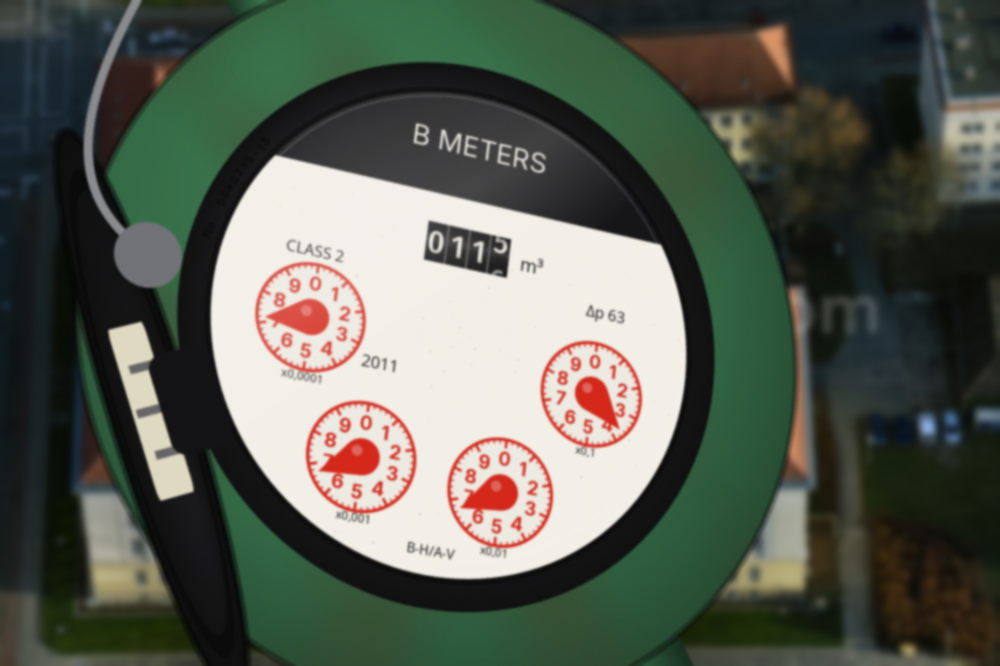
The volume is m³ 115.3667
